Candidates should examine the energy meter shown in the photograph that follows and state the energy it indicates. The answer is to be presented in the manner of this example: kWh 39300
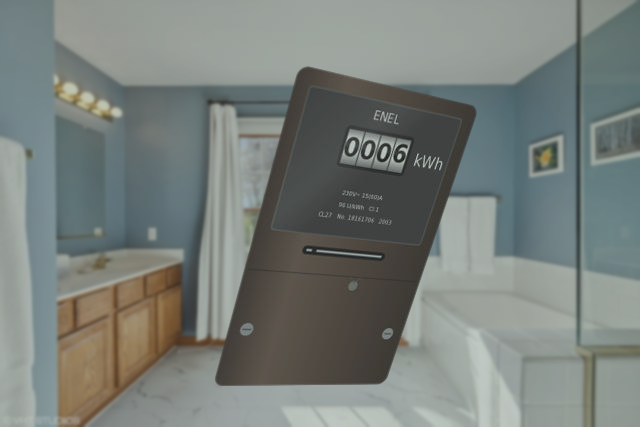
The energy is kWh 6
